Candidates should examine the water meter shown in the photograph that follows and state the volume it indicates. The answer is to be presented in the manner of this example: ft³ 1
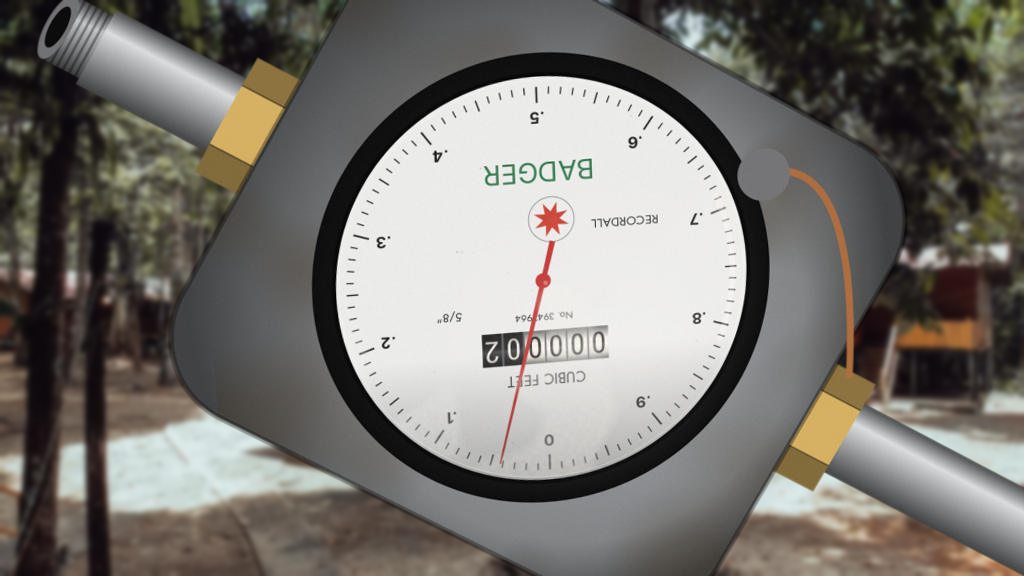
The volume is ft³ 2.04
